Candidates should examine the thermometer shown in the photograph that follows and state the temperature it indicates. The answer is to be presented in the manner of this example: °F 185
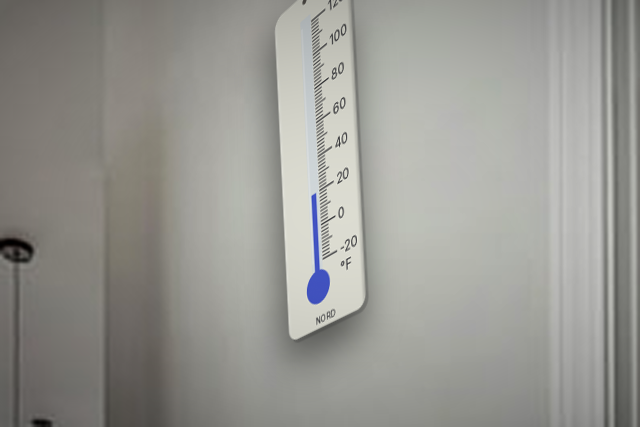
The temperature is °F 20
